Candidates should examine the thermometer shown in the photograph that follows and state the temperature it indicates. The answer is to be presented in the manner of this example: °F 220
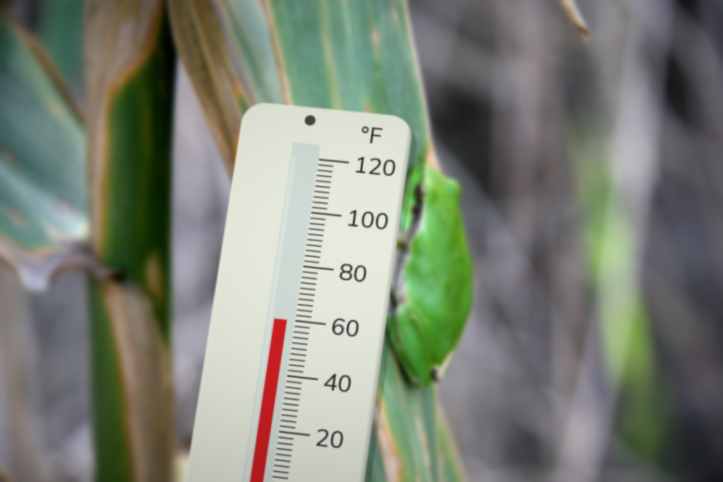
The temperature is °F 60
